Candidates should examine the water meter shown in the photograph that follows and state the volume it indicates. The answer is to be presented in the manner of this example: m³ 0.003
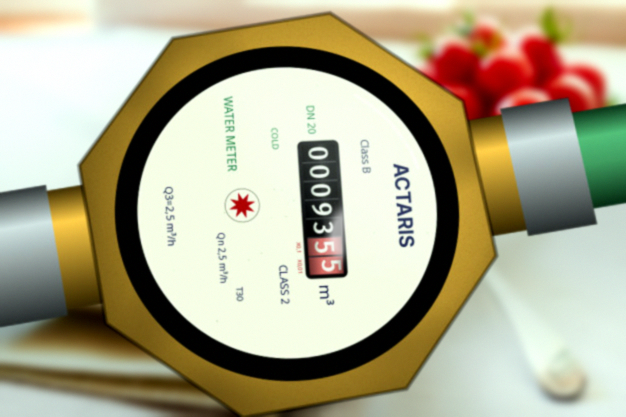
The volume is m³ 93.55
